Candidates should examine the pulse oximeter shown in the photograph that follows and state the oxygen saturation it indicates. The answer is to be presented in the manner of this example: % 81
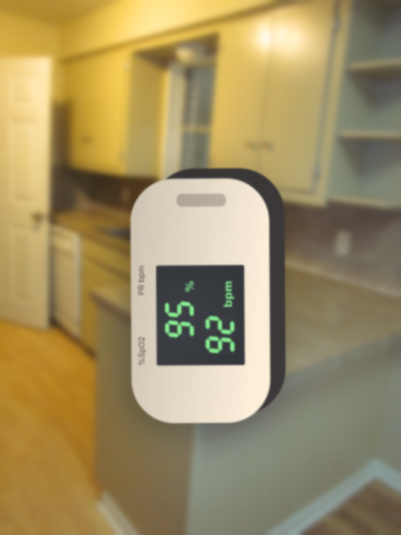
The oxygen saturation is % 95
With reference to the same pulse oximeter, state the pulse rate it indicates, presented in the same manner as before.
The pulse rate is bpm 92
